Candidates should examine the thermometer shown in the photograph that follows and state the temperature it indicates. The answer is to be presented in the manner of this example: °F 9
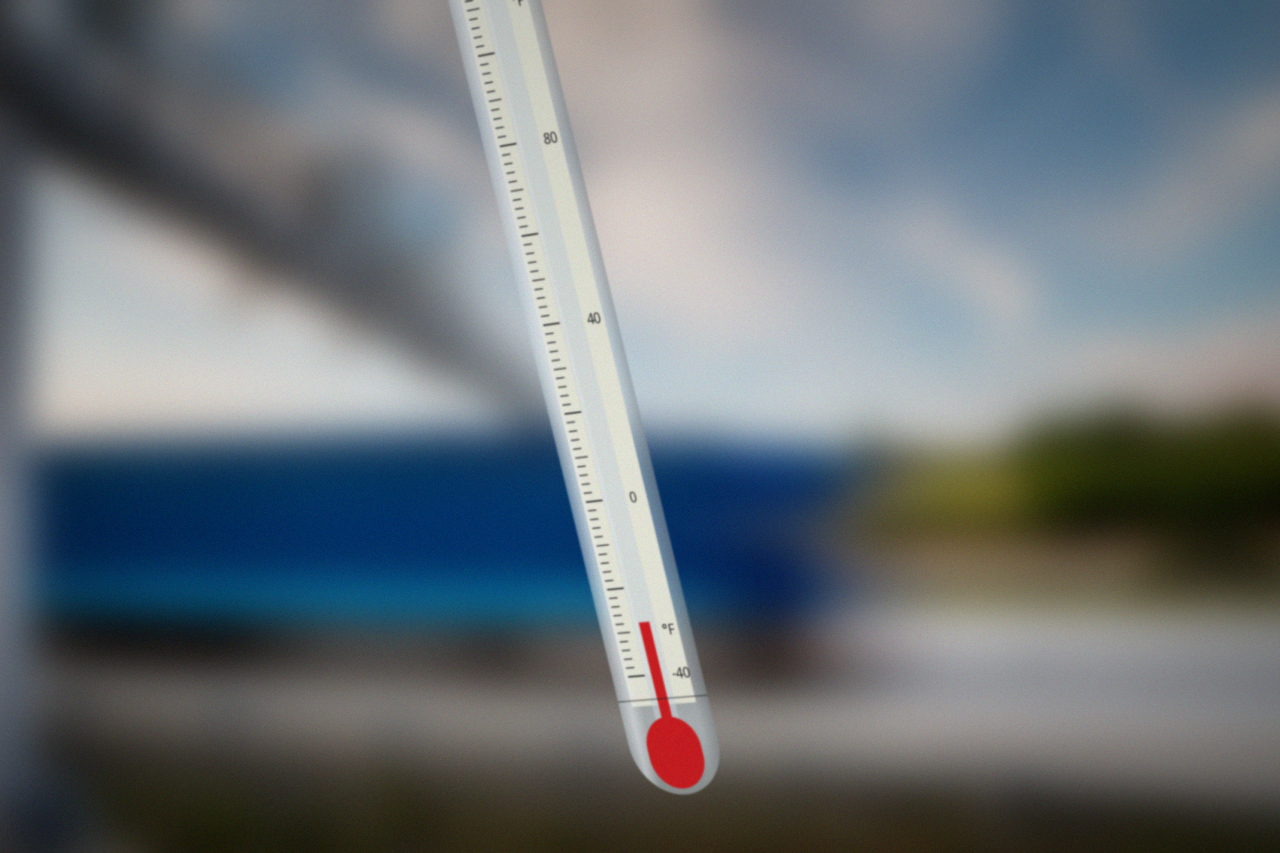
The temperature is °F -28
